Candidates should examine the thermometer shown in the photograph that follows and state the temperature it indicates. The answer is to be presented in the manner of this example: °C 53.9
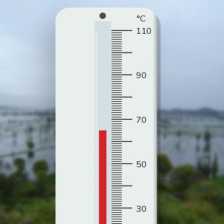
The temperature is °C 65
